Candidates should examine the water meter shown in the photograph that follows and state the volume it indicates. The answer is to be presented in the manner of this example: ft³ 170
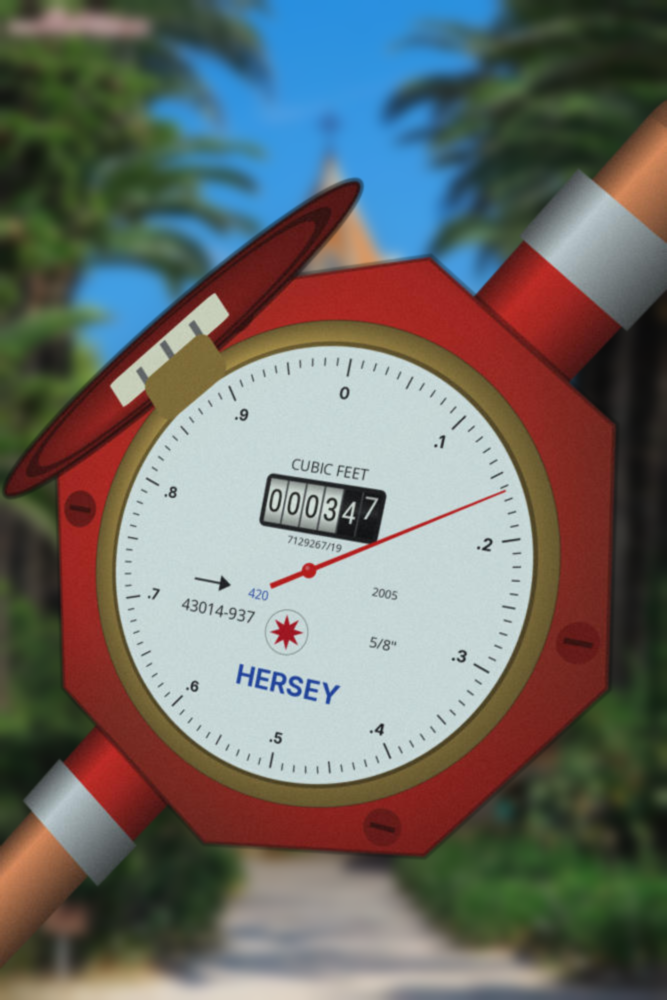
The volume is ft³ 347.16
